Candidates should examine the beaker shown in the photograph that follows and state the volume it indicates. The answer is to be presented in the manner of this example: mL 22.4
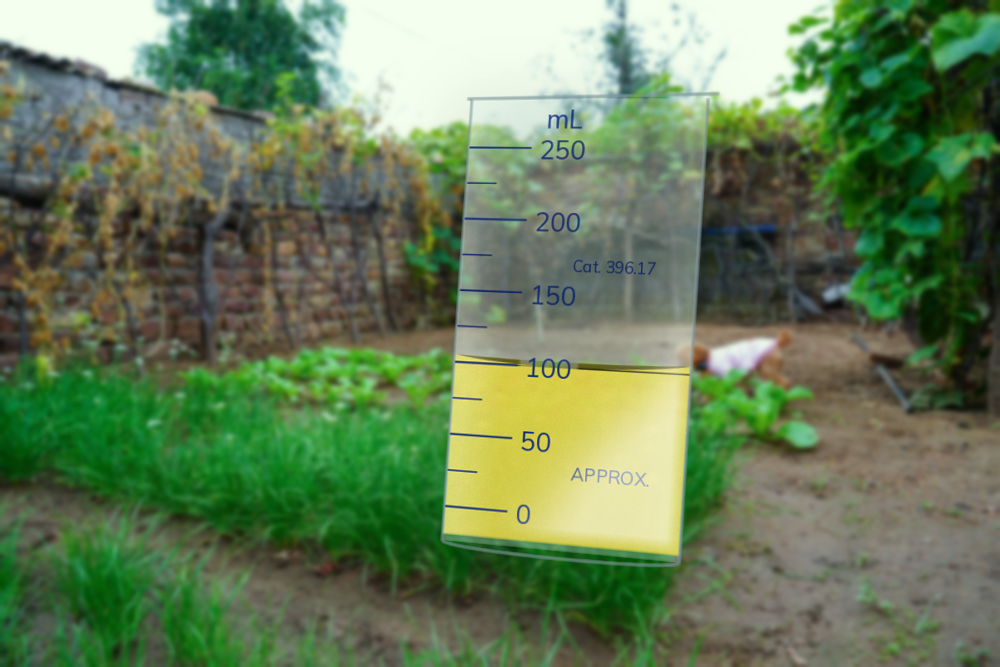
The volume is mL 100
